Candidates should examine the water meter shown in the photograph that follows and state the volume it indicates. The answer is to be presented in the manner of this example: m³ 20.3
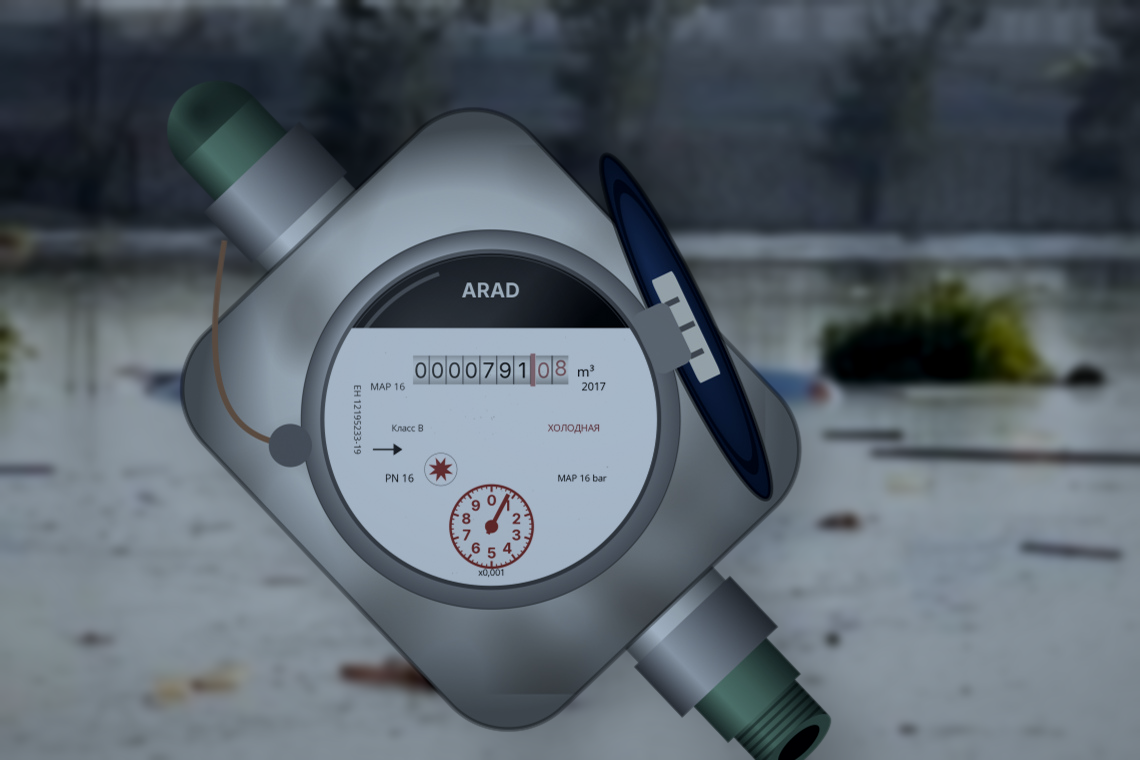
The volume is m³ 791.080
